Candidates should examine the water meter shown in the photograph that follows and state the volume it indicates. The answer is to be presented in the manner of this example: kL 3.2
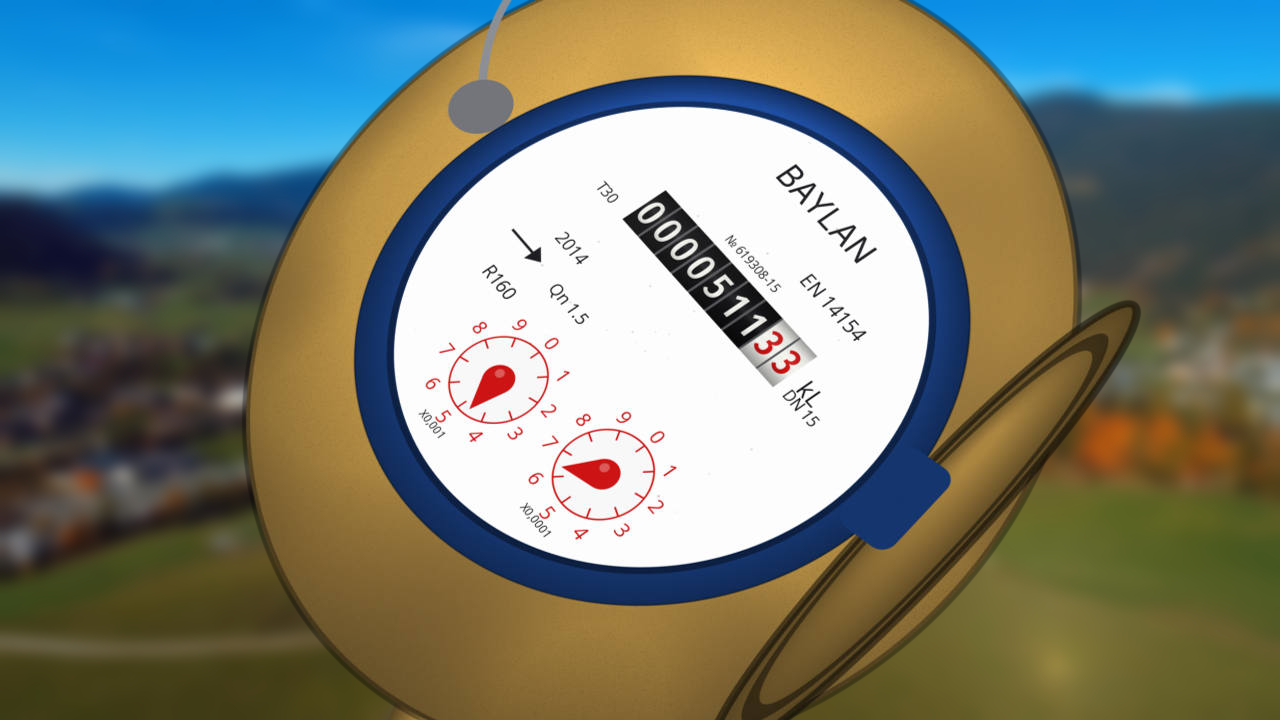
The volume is kL 511.3346
